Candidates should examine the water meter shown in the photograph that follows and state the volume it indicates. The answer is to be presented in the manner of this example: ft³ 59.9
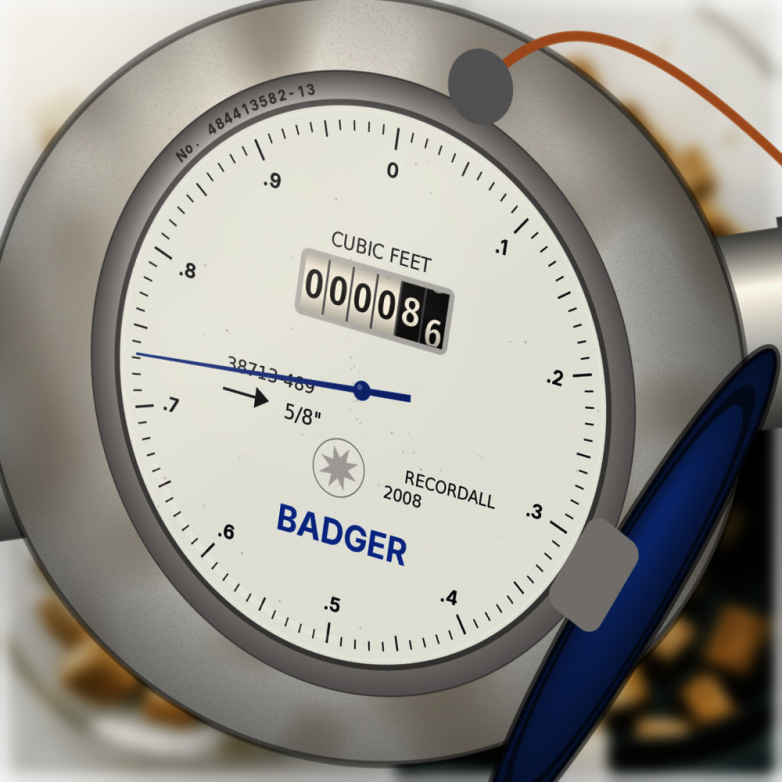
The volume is ft³ 85.73
